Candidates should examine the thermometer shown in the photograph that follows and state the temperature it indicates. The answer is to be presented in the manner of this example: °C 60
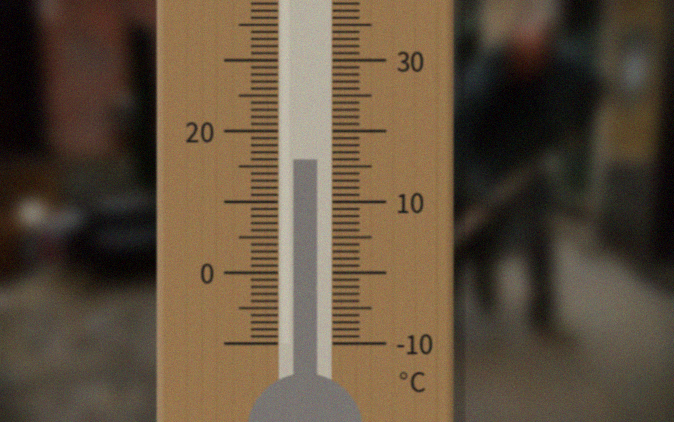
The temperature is °C 16
